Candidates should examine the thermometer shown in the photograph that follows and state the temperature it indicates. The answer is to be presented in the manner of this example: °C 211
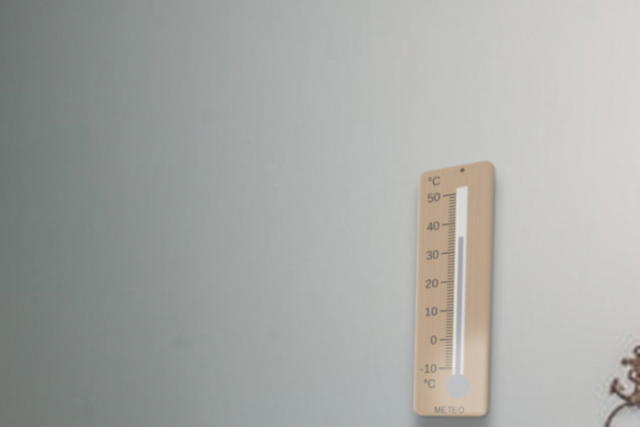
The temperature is °C 35
